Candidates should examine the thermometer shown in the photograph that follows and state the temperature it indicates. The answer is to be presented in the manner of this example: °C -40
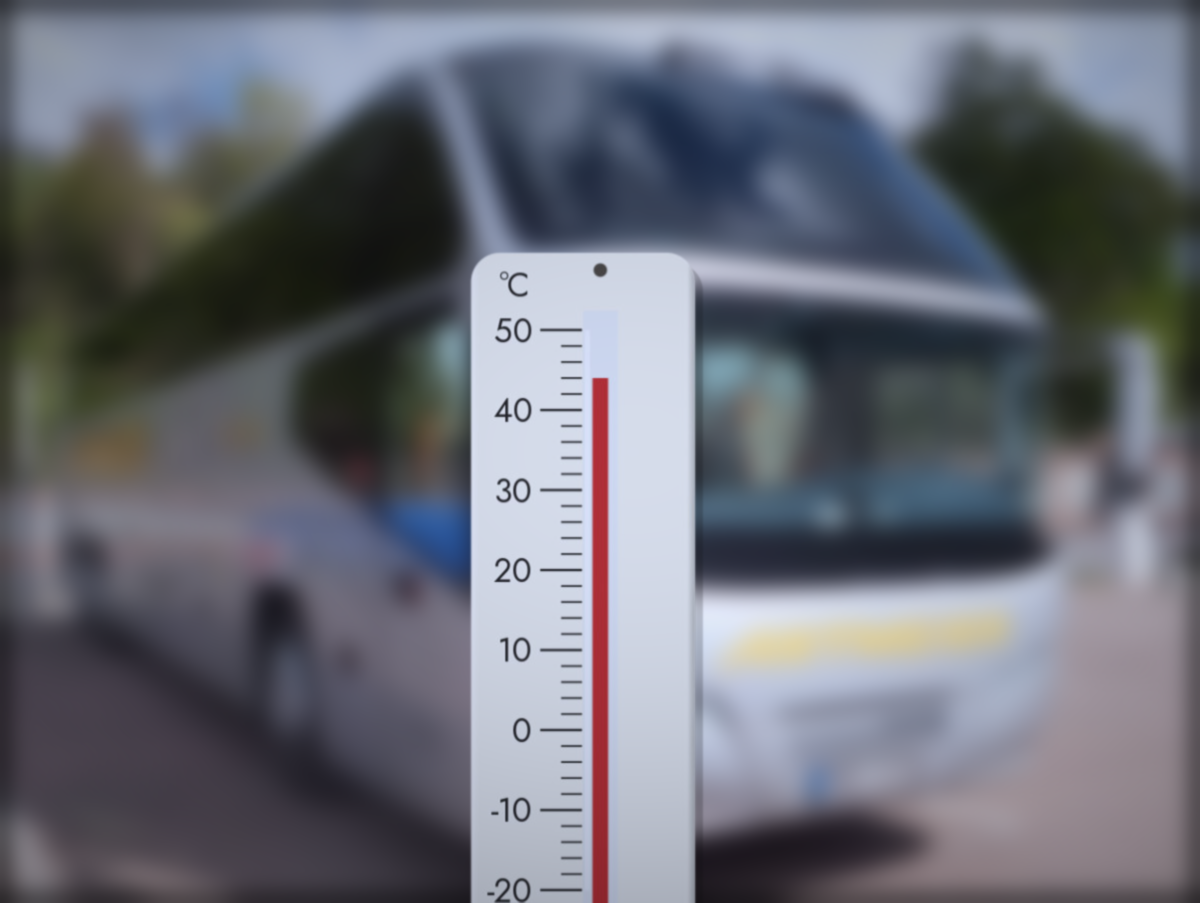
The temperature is °C 44
